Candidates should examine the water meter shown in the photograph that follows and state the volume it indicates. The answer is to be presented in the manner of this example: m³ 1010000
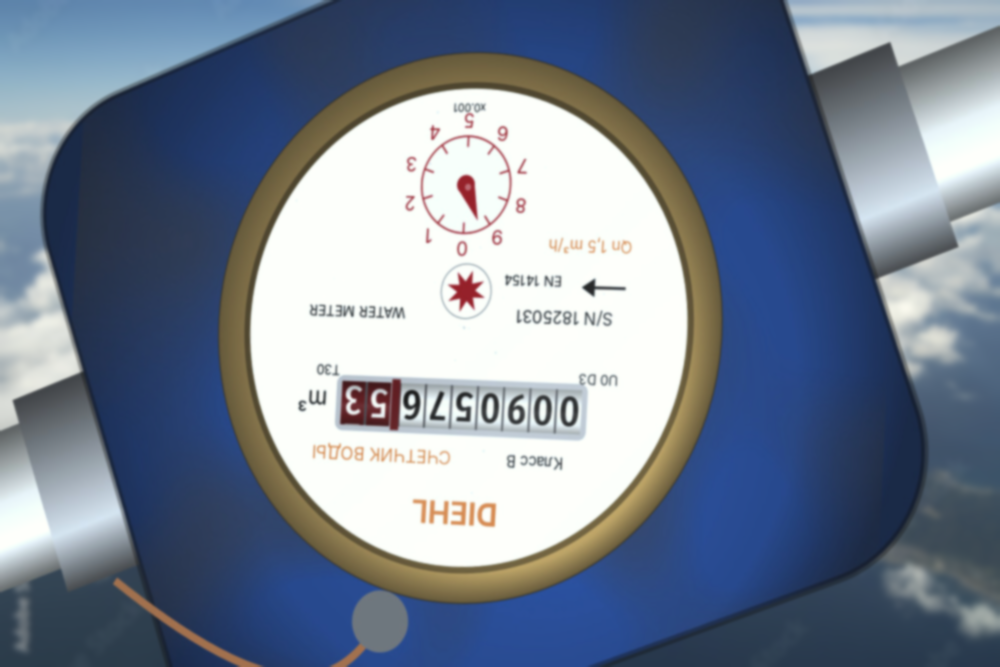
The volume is m³ 90576.529
